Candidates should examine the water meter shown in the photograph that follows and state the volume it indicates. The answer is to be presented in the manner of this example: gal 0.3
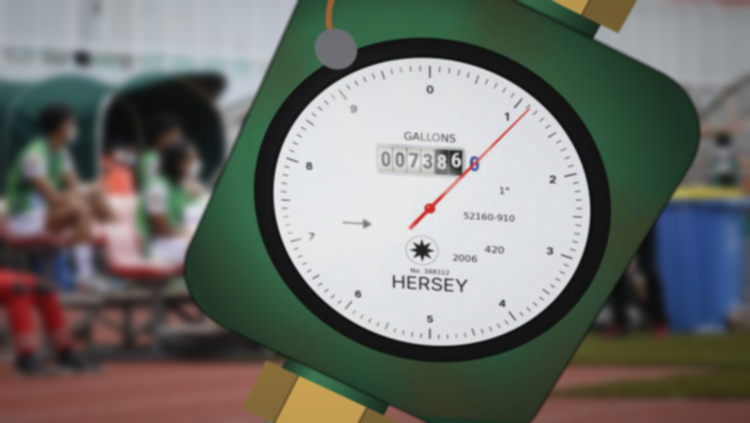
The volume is gal 73861.1
